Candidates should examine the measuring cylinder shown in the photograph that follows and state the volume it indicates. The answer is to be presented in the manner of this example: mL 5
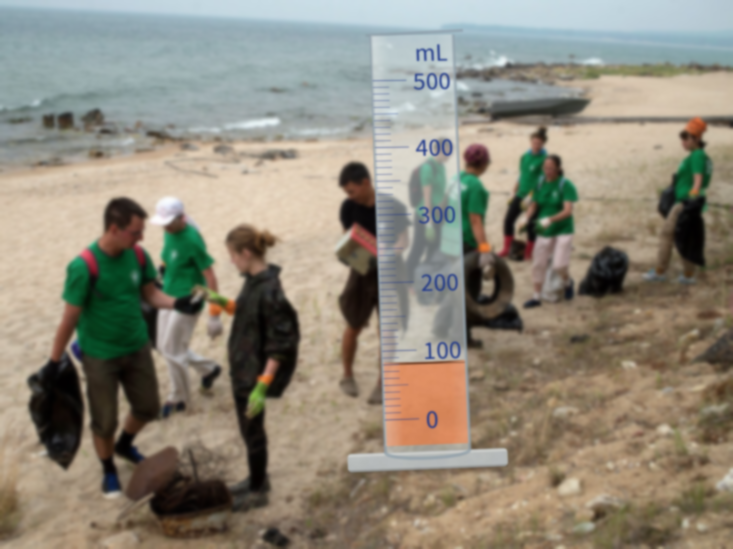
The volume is mL 80
